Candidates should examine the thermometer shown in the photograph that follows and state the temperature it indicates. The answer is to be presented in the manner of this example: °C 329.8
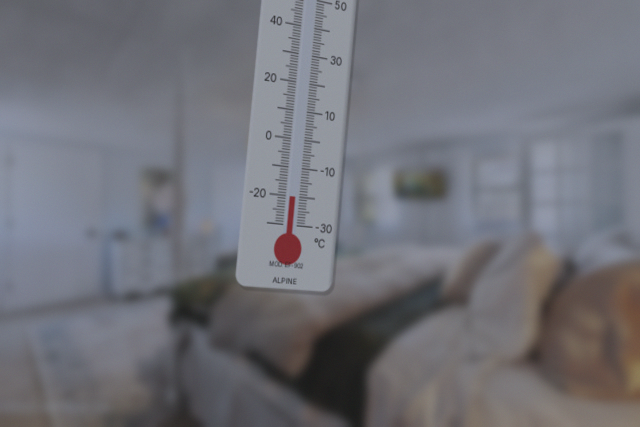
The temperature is °C -20
